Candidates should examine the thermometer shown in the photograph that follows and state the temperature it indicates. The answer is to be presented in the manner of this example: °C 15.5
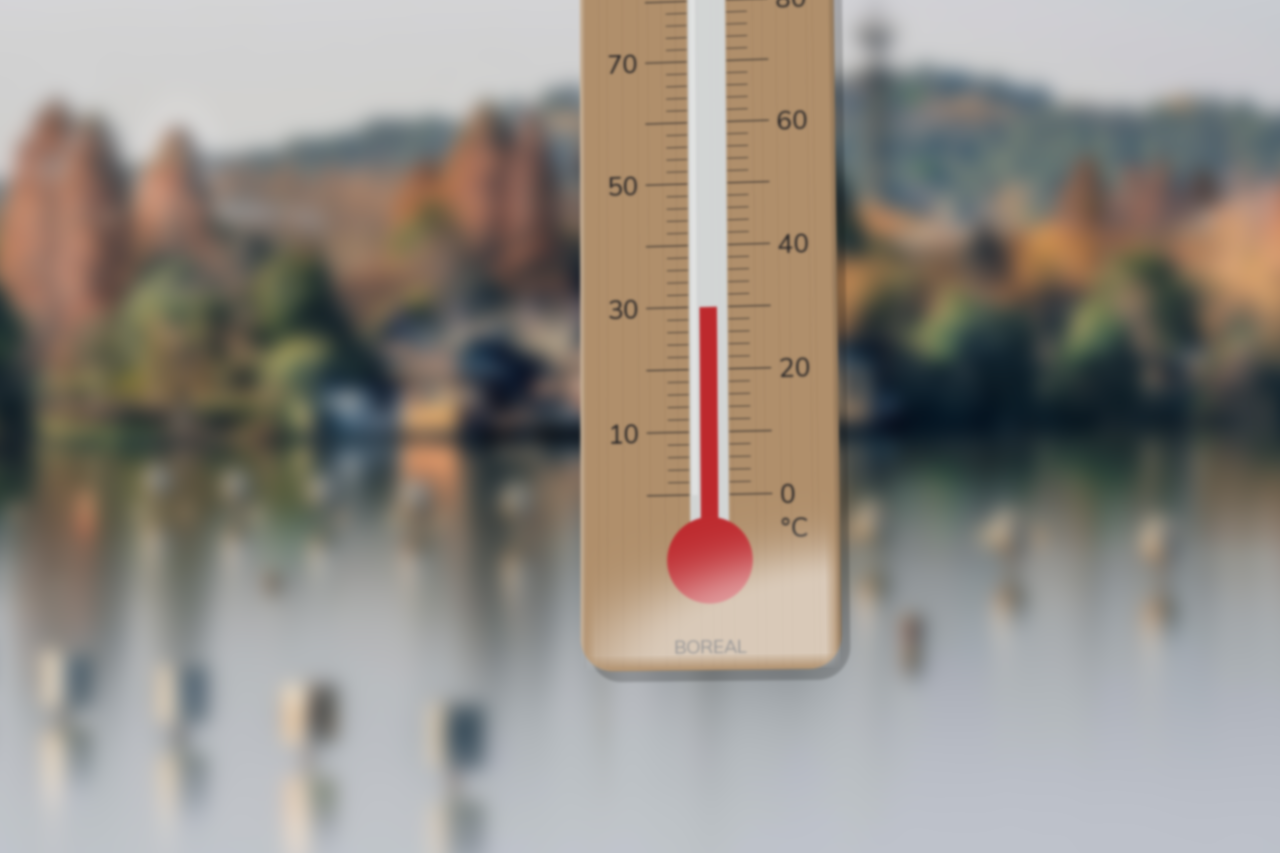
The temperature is °C 30
